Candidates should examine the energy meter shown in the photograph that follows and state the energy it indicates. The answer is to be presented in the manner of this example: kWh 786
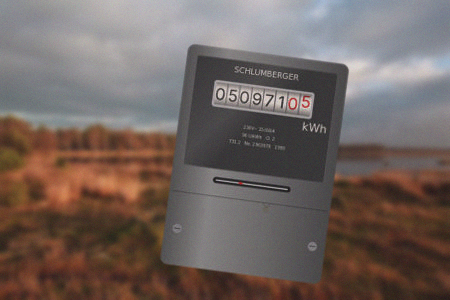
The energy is kWh 50971.05
